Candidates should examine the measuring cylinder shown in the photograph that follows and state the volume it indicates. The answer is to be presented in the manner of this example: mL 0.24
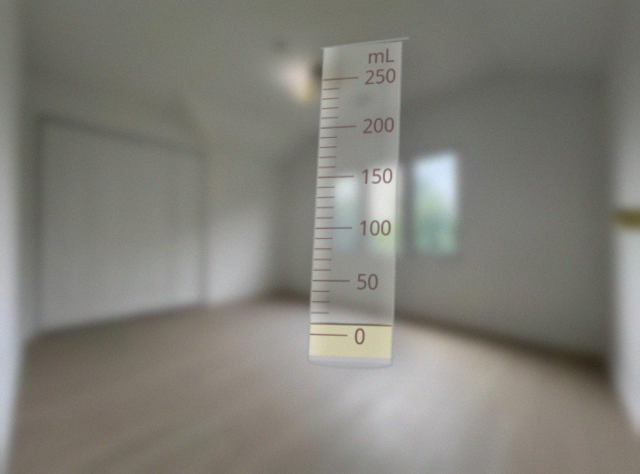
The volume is mL 10
